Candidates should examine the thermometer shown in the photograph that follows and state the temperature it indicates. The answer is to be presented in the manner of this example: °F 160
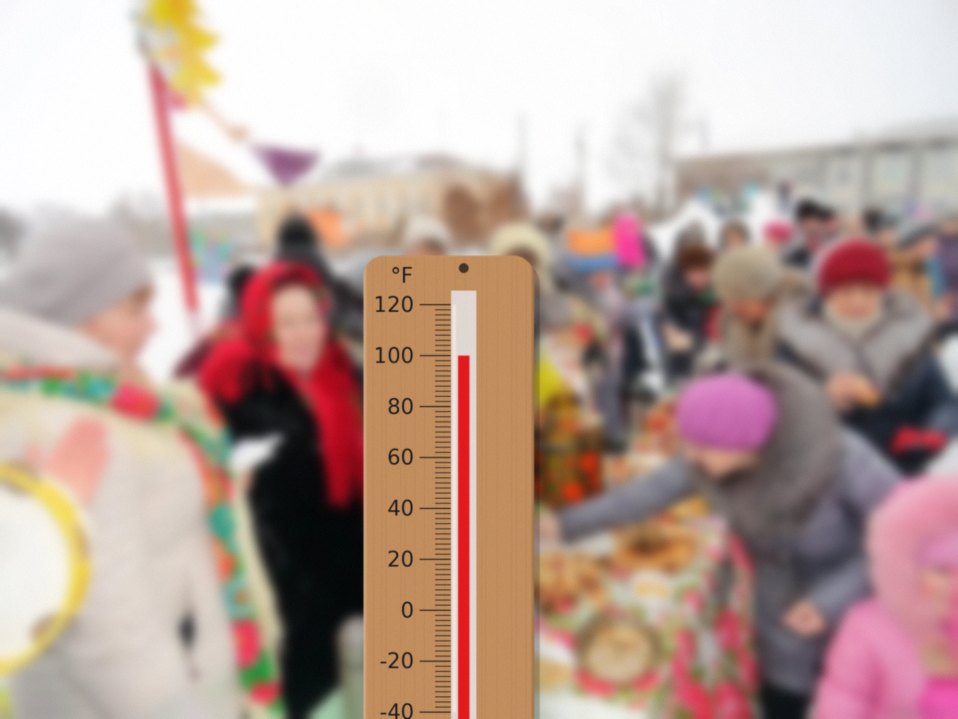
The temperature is °F 100
